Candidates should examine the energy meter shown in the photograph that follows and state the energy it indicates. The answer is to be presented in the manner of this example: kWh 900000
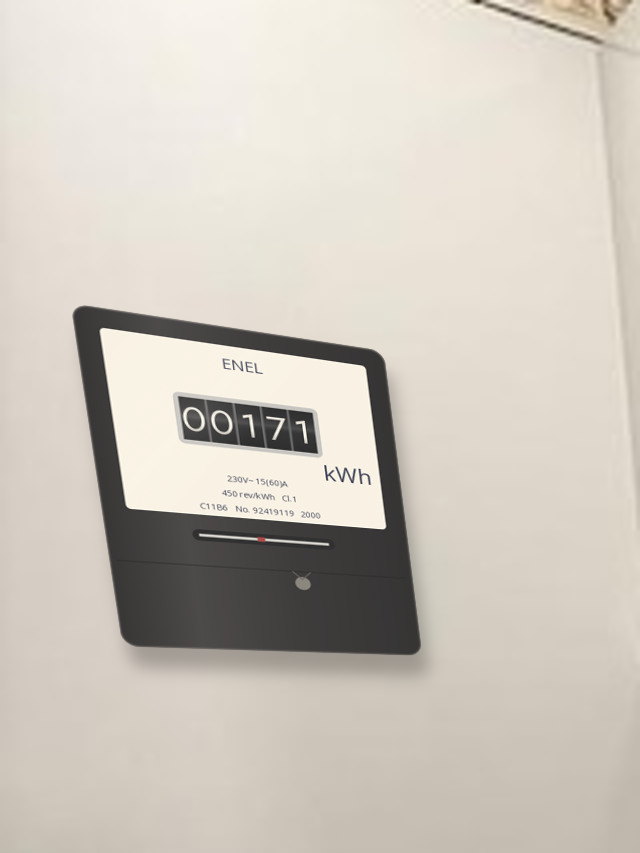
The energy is kWh 171
